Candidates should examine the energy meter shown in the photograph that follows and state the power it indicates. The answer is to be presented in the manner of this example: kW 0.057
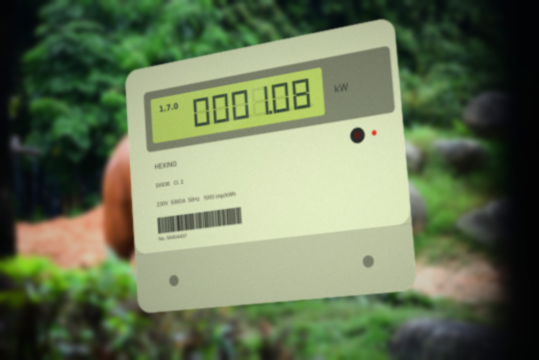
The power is kW 1.08
